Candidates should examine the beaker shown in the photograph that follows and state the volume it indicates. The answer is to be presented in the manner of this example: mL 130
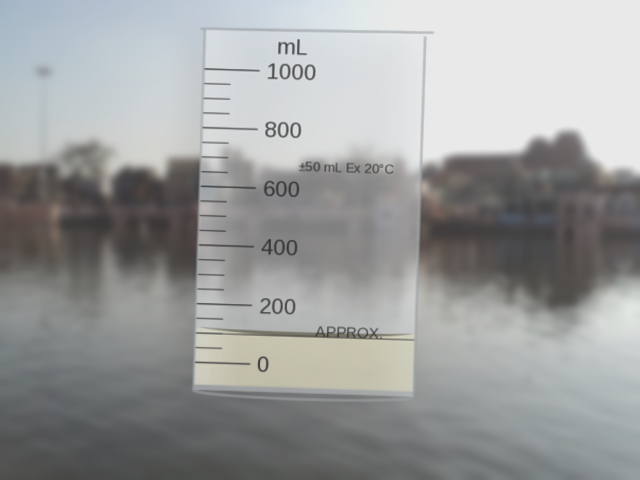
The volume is mL 100
